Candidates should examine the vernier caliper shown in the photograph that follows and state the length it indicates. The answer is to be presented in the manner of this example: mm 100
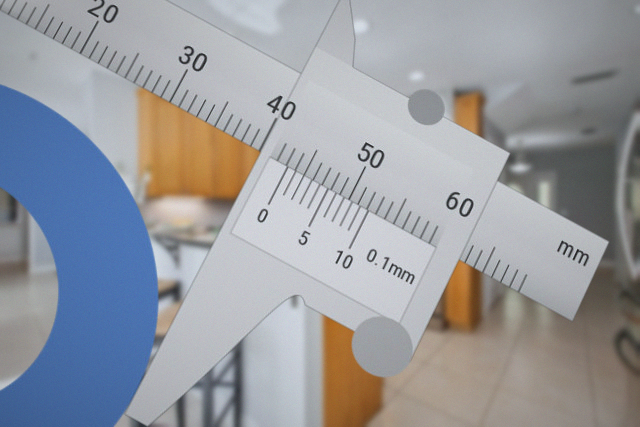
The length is mm 43.2
